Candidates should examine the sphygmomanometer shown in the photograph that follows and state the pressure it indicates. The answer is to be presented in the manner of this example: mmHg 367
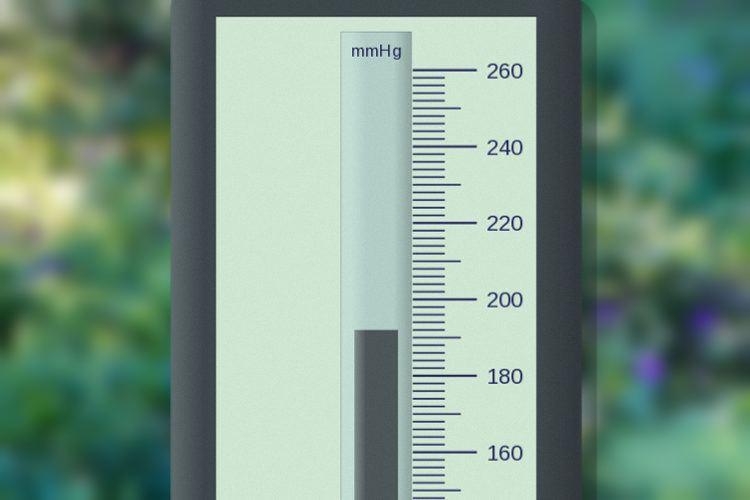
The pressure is mmHg 192
